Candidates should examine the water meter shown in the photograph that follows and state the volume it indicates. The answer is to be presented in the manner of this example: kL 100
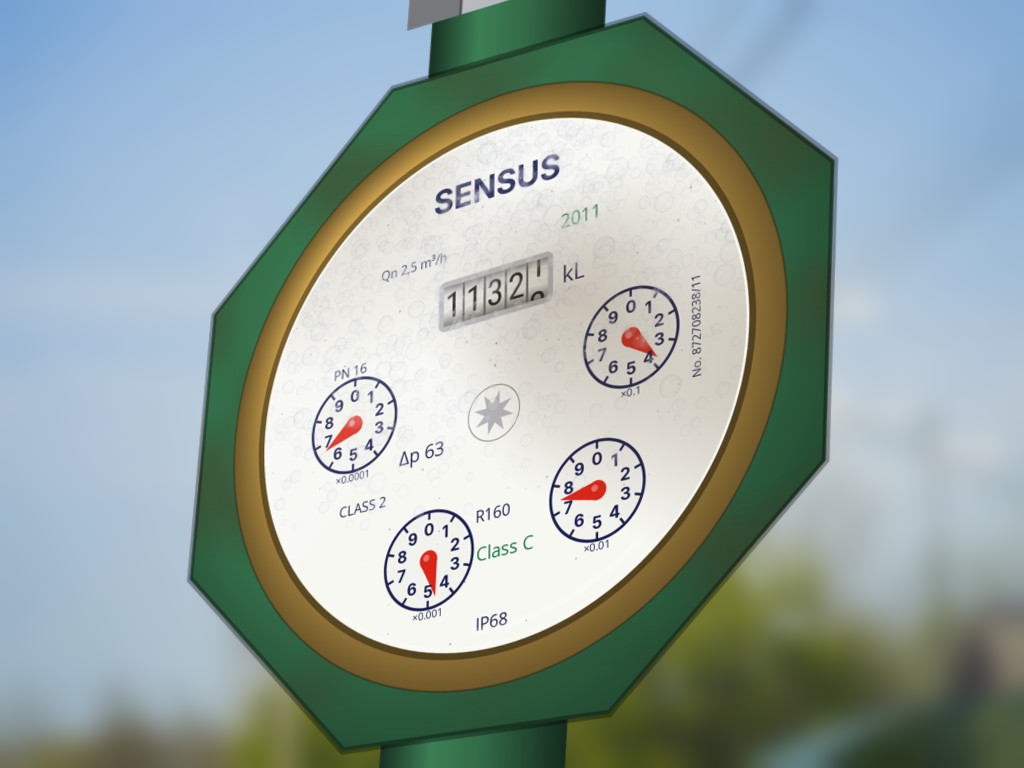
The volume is kL 11321.3746
